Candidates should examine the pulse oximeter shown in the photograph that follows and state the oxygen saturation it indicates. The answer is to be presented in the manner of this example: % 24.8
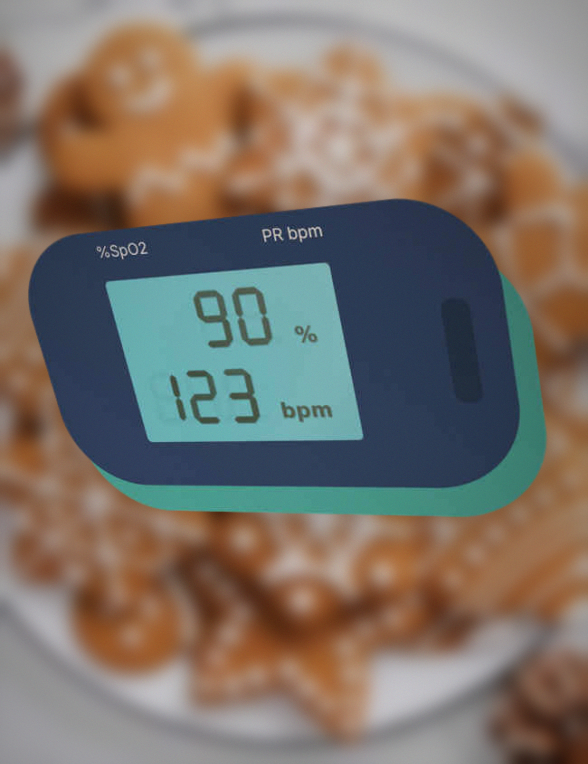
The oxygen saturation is % 90
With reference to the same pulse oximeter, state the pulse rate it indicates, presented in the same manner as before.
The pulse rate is bpm 123
